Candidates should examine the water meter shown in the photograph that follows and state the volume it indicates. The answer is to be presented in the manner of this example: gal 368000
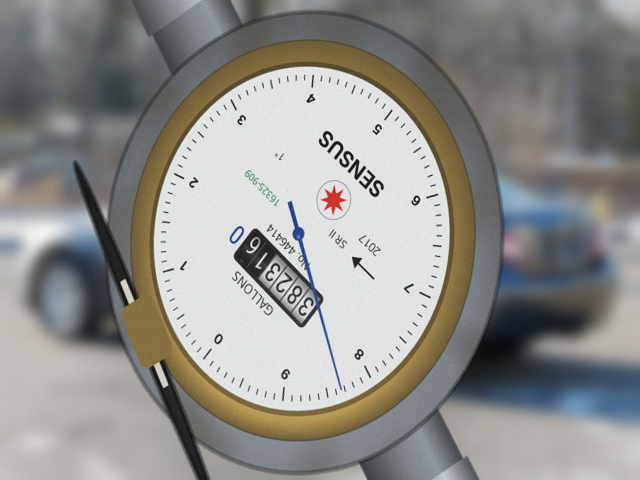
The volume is gal 3823158.3
